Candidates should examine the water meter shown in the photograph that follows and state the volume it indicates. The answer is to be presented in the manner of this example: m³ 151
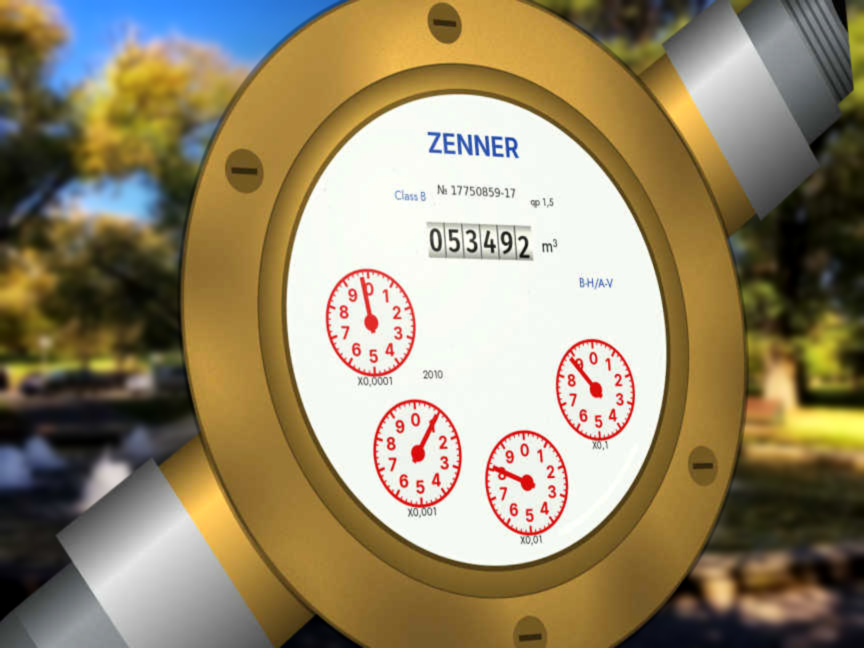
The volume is m³ 53491.8809
